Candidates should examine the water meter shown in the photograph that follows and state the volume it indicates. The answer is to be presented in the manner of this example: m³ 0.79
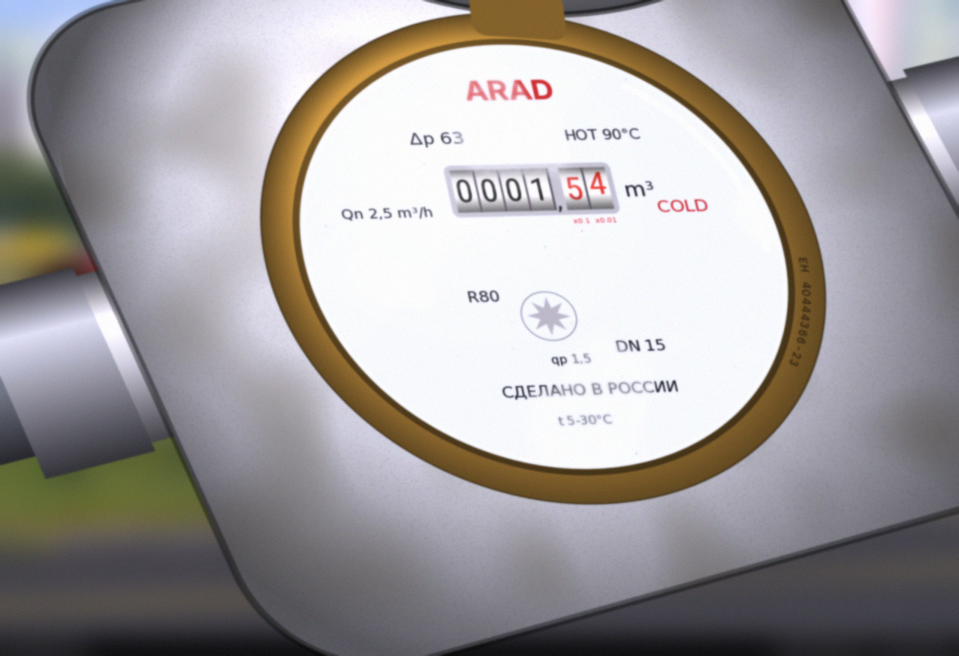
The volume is m³ 1.54
